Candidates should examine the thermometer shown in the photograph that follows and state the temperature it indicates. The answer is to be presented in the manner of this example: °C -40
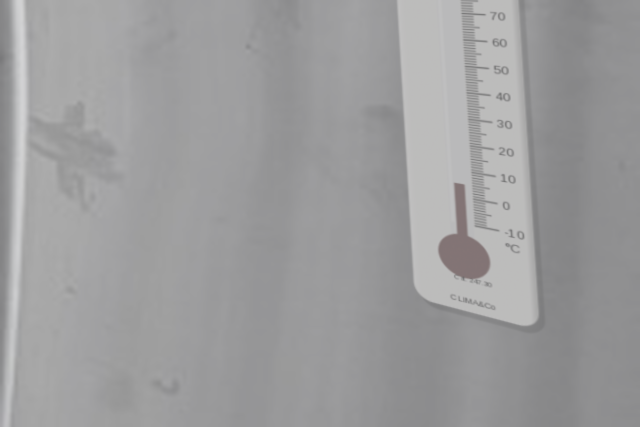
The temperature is °C 5
